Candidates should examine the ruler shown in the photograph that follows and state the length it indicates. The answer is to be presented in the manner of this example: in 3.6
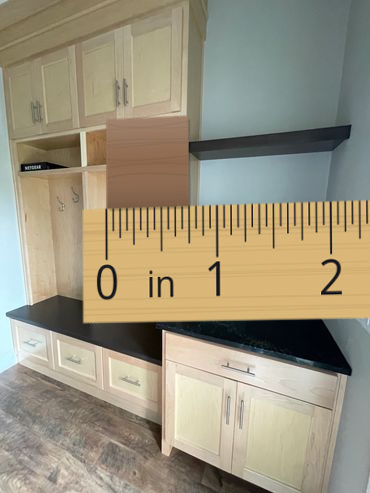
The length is in 0.75
